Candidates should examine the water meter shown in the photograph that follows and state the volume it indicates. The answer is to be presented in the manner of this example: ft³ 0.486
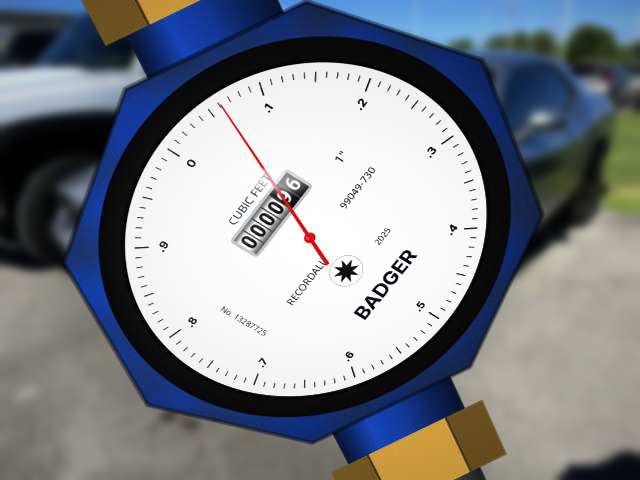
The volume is ft³ 96.06
